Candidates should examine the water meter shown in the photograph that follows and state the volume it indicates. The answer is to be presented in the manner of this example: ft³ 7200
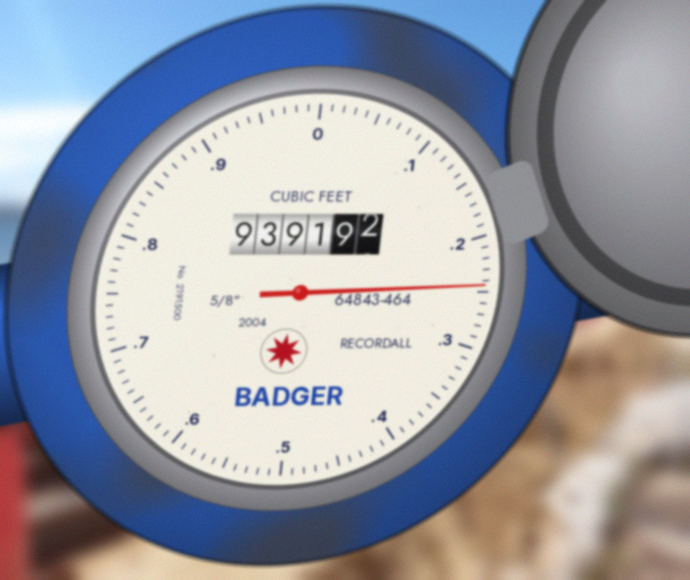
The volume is ft³ 939192.24
